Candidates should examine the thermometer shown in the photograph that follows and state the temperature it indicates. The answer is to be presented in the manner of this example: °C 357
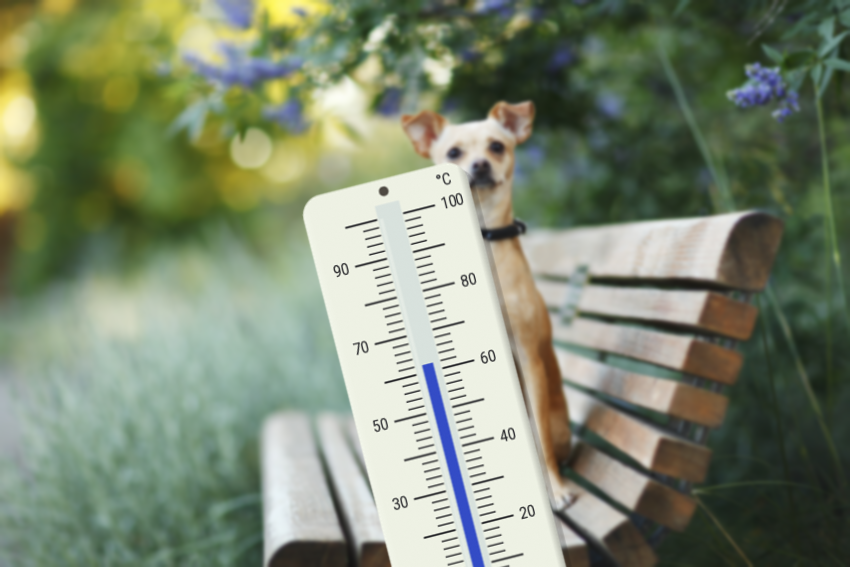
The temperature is °C 62
